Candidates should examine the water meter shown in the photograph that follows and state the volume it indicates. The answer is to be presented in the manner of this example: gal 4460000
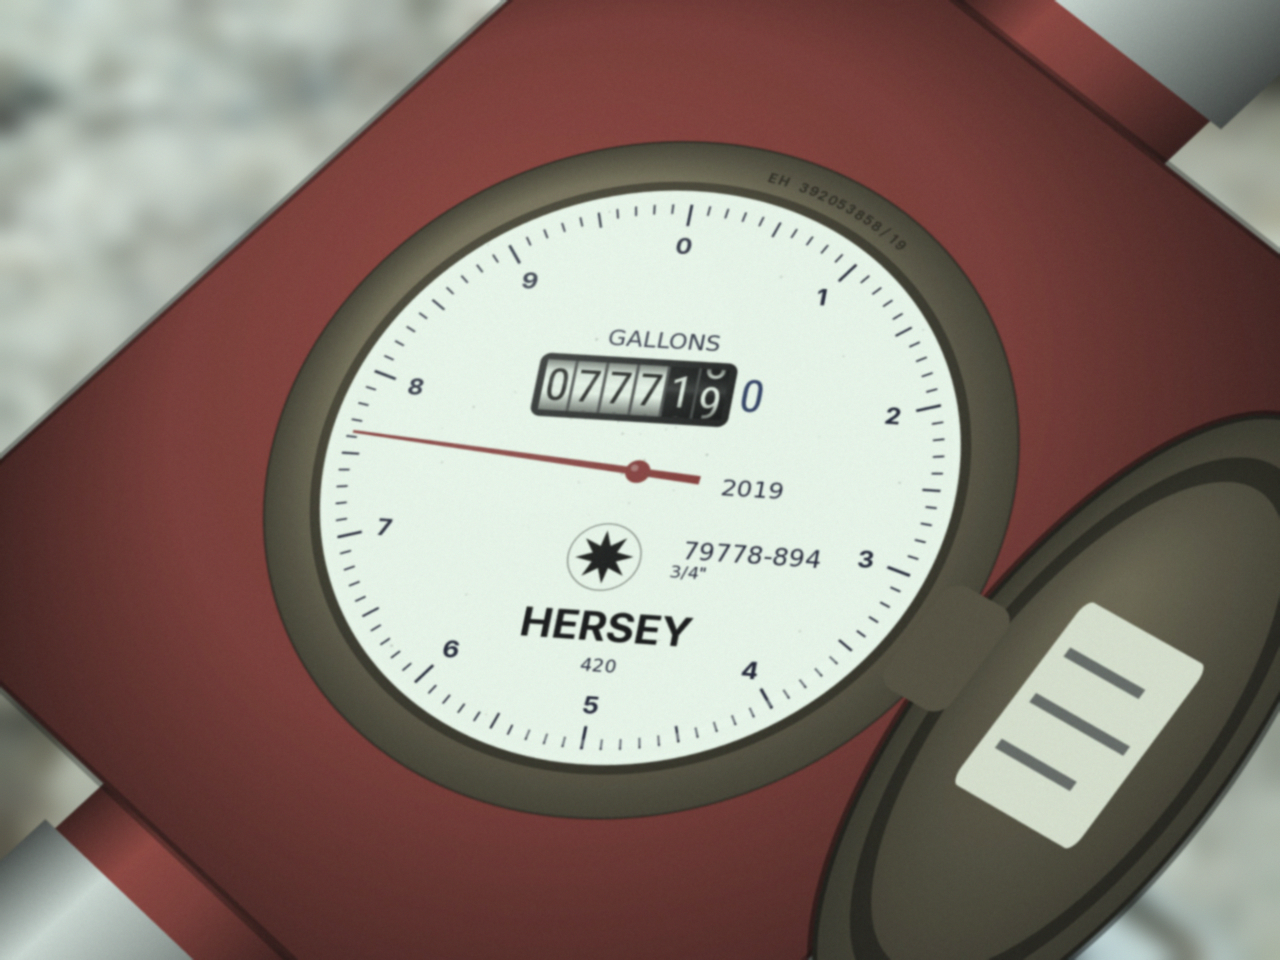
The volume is gal 777187.6
